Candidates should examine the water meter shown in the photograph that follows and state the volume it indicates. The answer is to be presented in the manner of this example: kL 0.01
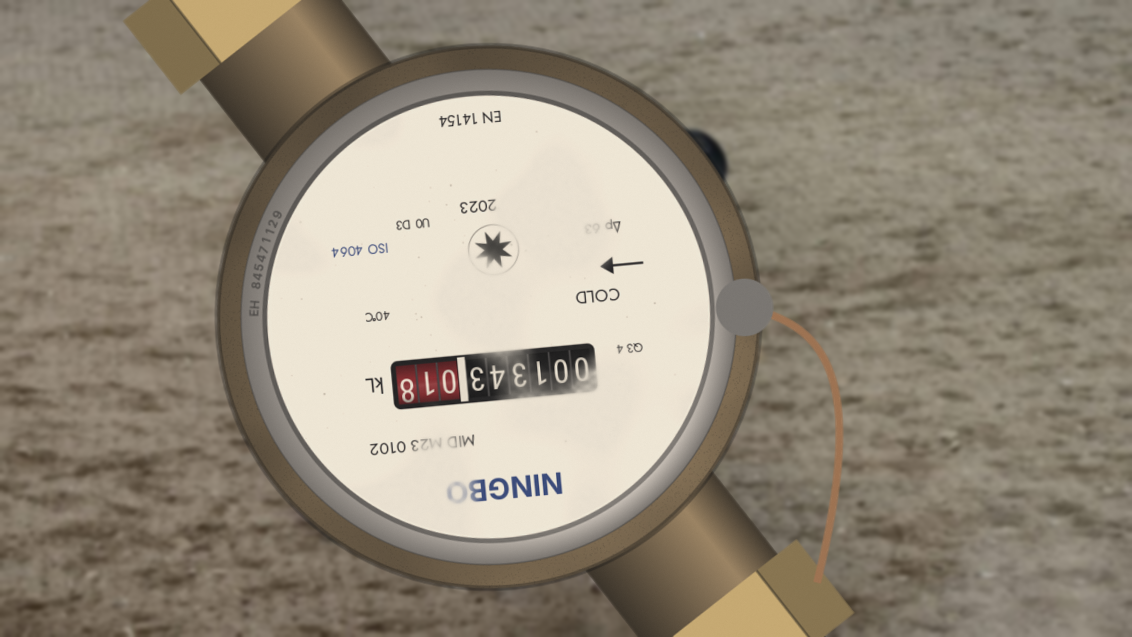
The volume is kL 1343.018
